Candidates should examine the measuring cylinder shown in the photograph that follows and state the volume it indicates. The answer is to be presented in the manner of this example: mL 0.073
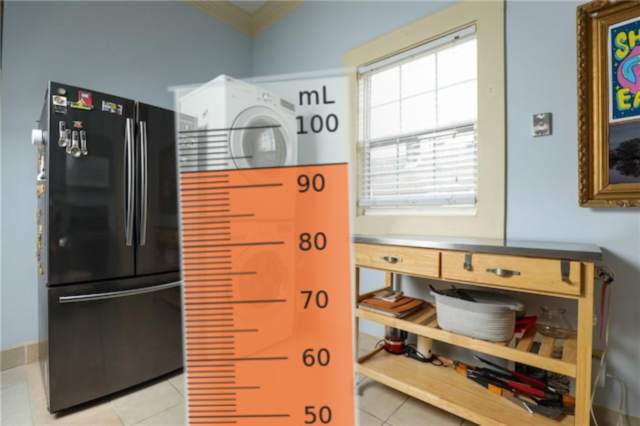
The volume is mL 93
